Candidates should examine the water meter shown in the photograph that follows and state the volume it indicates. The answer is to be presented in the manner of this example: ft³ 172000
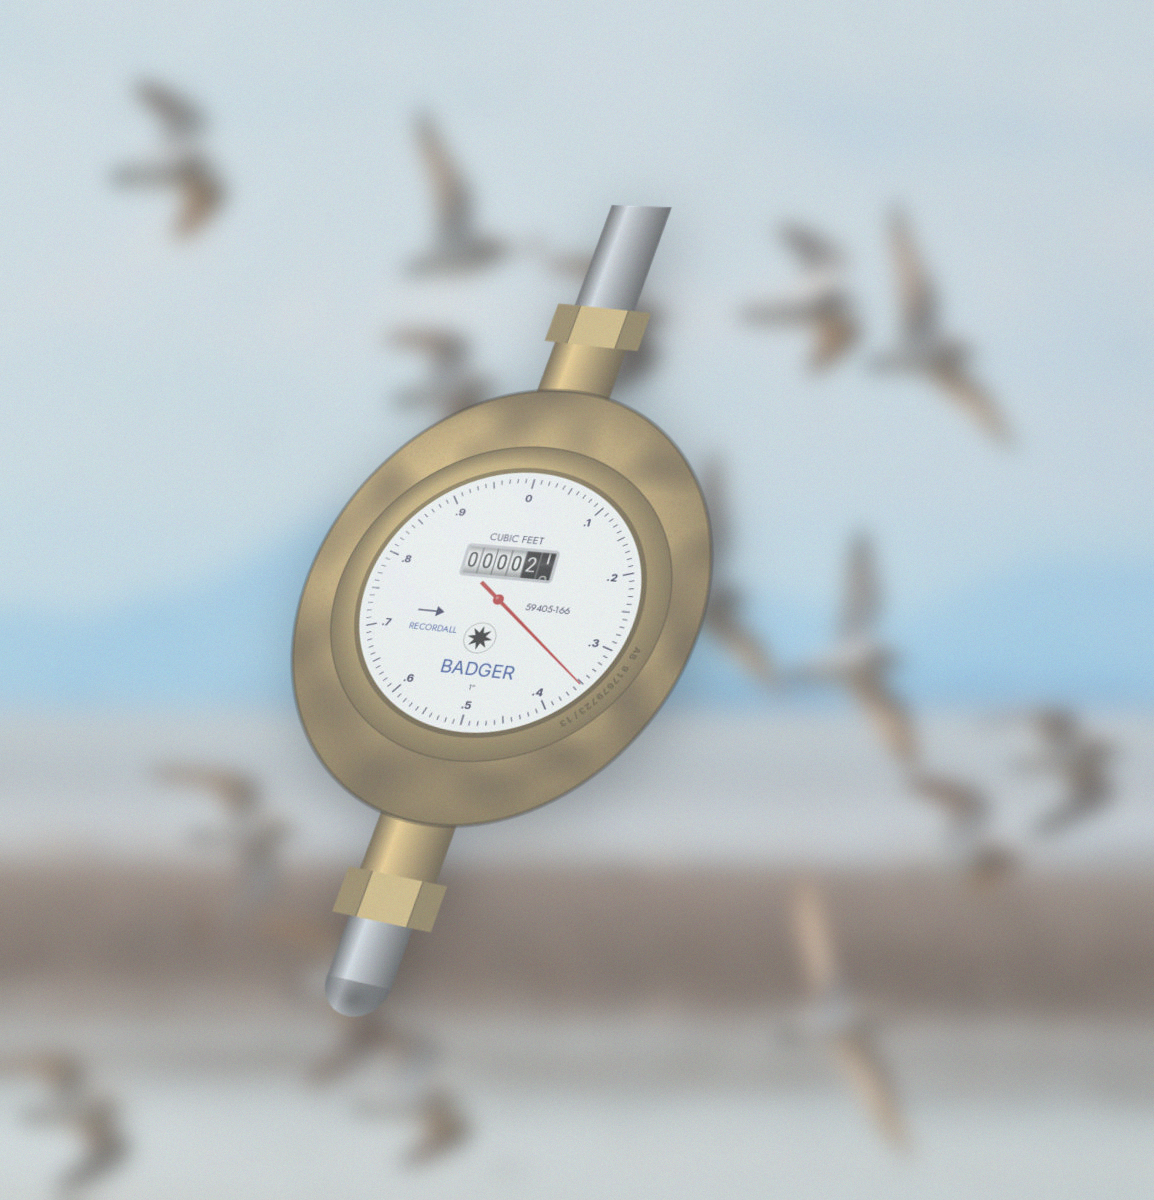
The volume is ft³ 21.35
